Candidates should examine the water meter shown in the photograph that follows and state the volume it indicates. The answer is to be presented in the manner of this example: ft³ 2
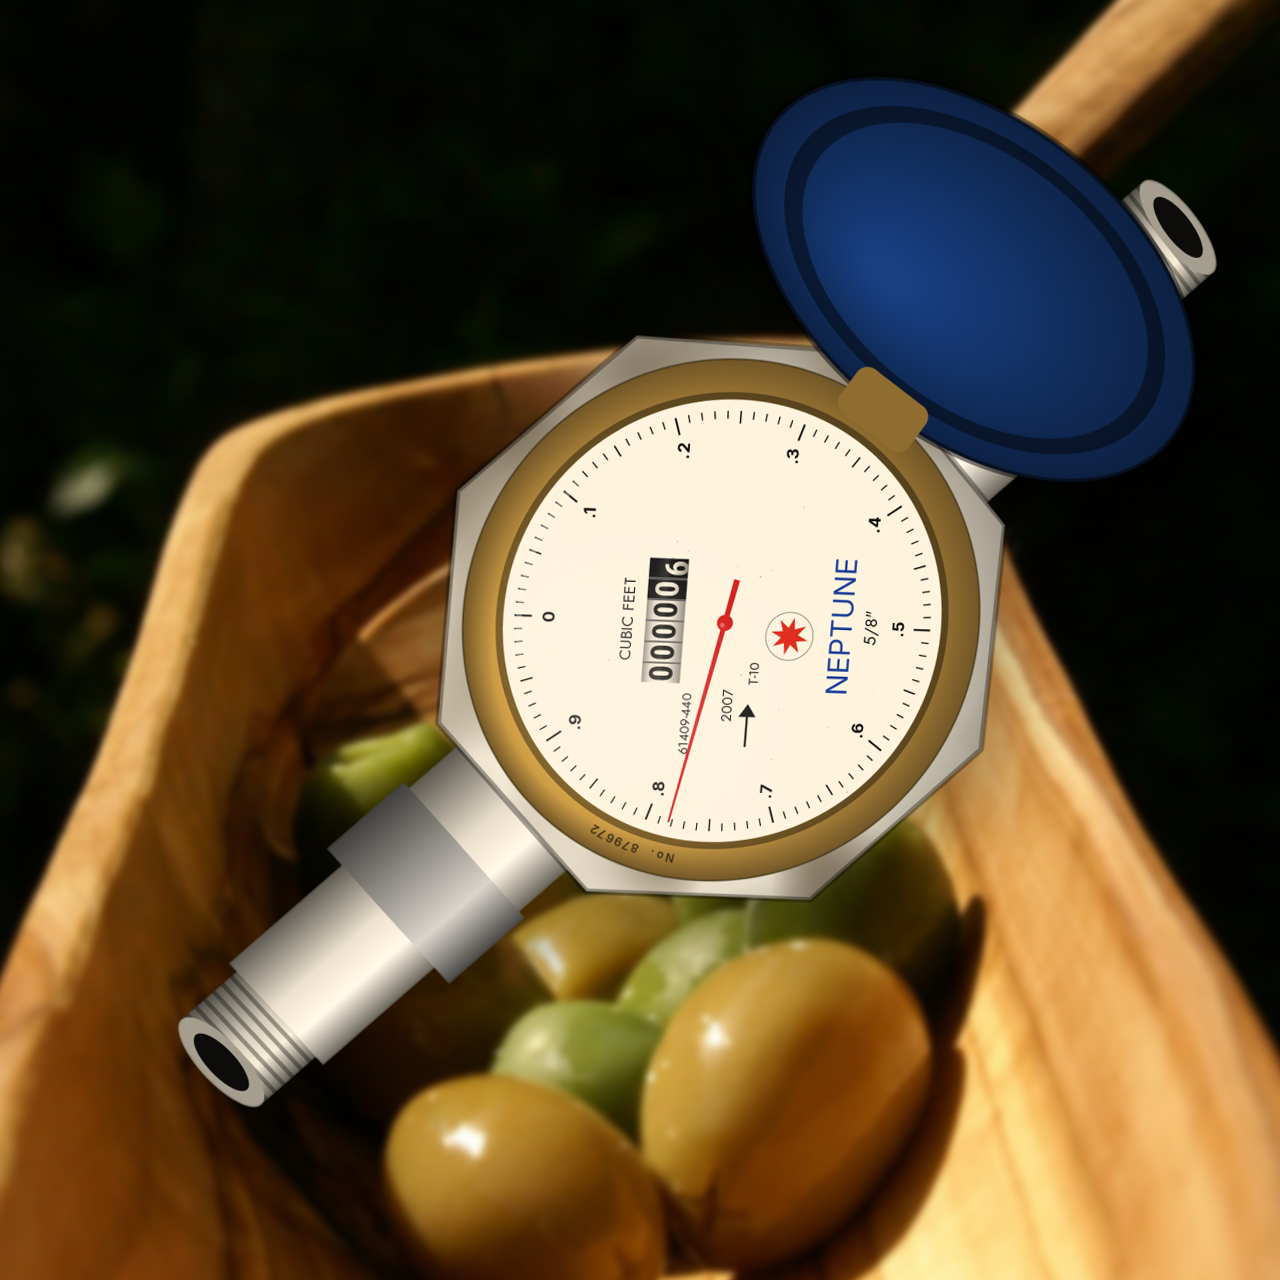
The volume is ft³ 5.78
